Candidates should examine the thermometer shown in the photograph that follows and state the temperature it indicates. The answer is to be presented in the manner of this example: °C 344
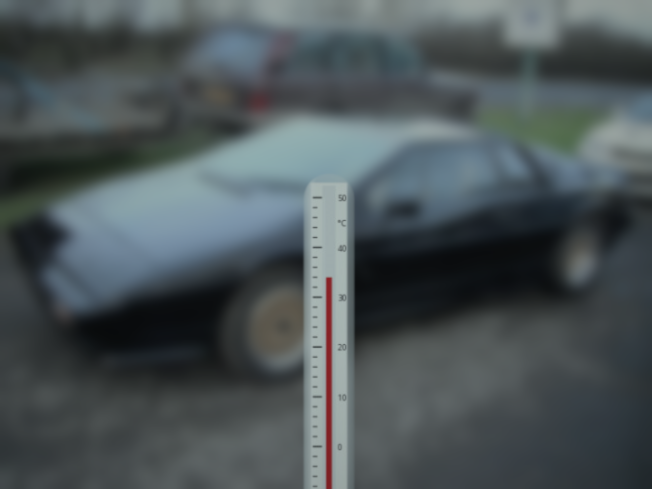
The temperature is °C 34
